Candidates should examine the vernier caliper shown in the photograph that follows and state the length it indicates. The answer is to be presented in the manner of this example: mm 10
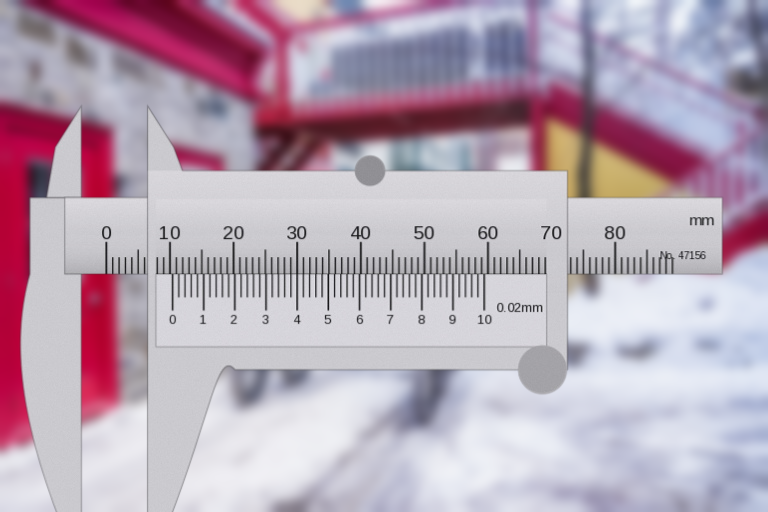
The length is mm 10.4
